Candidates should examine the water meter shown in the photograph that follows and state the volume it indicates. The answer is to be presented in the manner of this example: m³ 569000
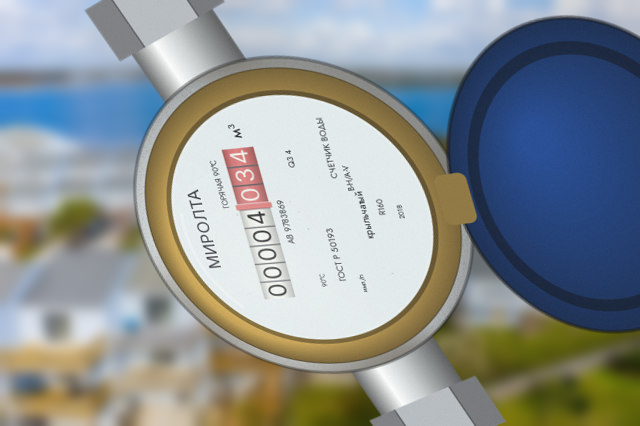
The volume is m³ 4.034
